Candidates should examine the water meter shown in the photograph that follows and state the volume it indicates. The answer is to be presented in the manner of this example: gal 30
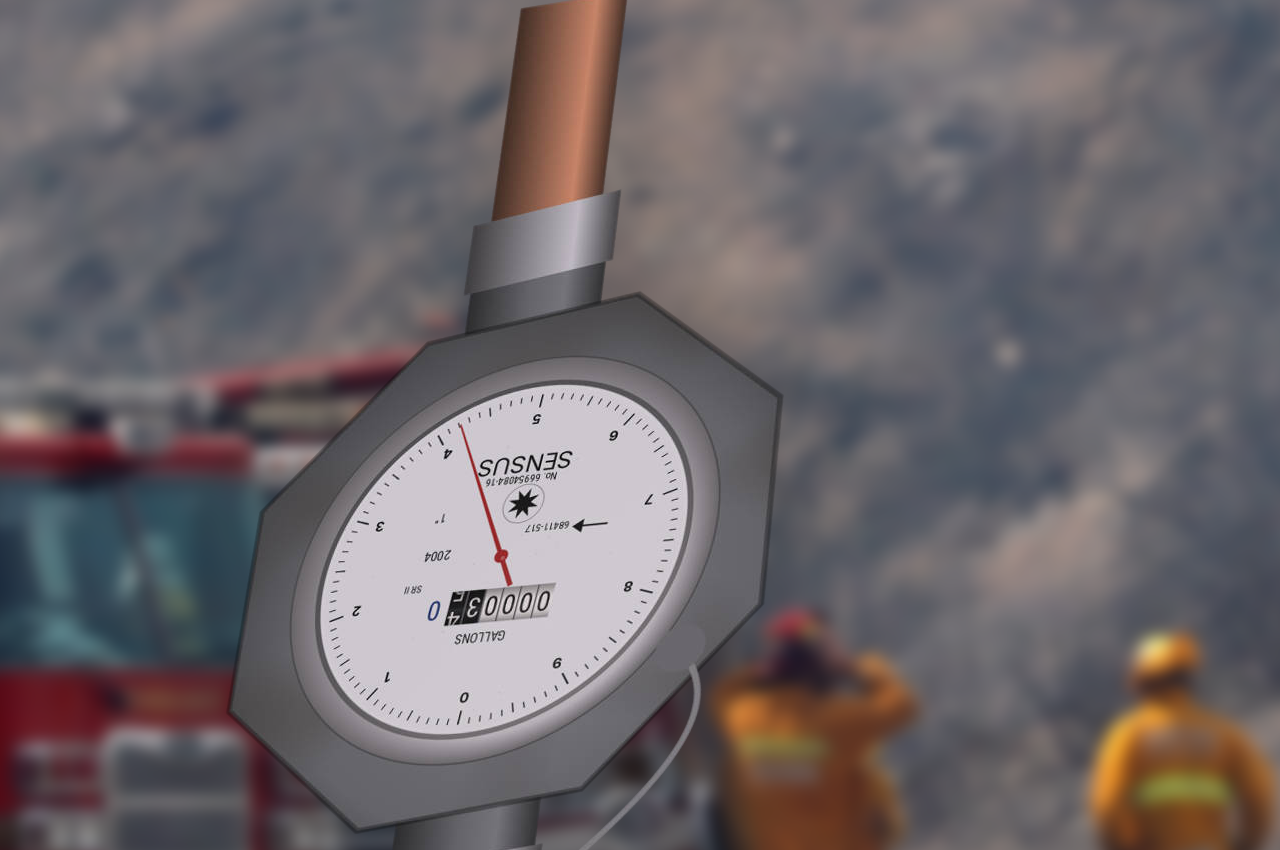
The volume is gal 344.2
